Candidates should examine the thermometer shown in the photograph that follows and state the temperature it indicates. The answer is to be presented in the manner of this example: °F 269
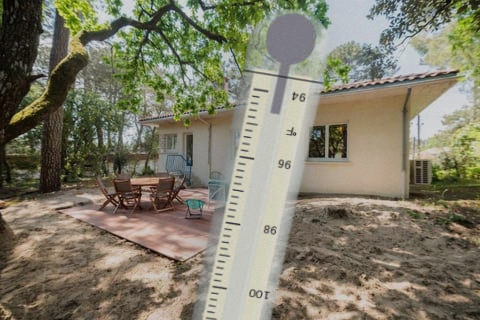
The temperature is °F 94.6
